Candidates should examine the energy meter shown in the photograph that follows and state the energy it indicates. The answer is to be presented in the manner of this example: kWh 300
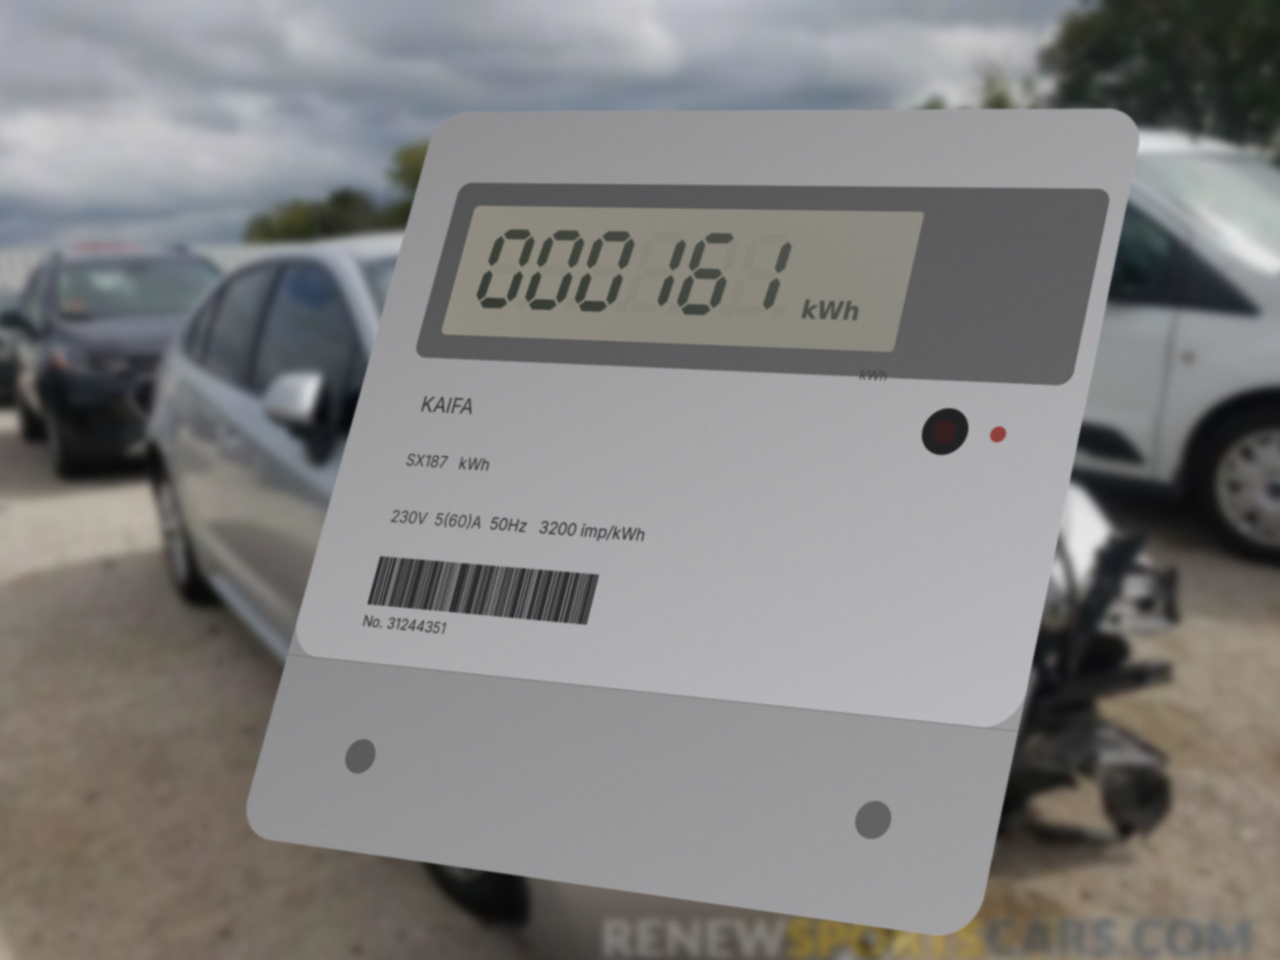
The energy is kWh 161
